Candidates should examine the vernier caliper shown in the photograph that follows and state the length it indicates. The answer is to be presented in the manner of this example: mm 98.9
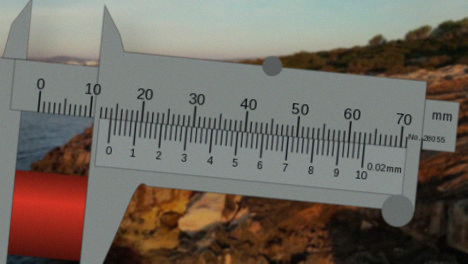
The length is mm 14.0
